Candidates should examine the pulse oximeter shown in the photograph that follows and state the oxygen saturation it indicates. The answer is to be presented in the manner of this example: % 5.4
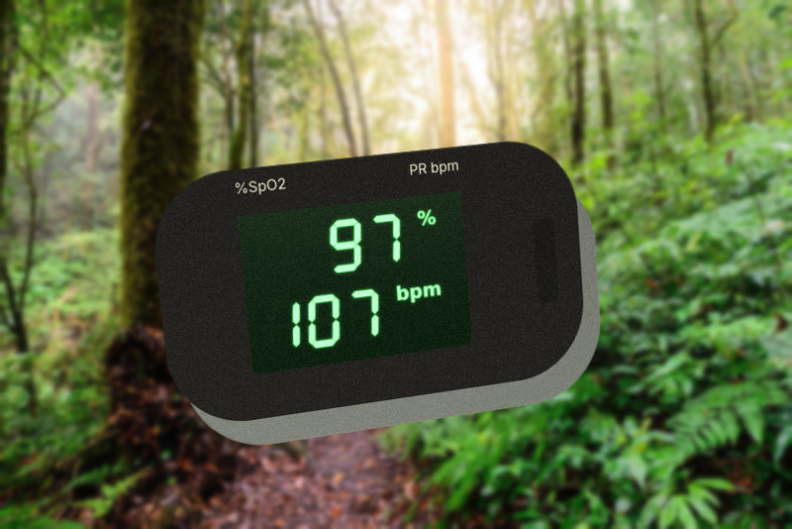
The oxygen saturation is % 97
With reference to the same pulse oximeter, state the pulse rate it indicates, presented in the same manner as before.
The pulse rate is bpm 107
